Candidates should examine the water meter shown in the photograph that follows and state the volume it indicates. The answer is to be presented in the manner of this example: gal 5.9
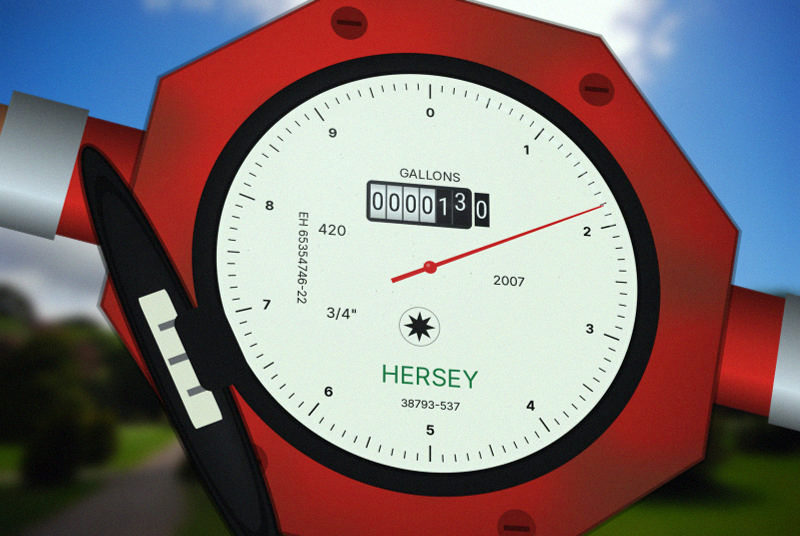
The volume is gal 131.8
